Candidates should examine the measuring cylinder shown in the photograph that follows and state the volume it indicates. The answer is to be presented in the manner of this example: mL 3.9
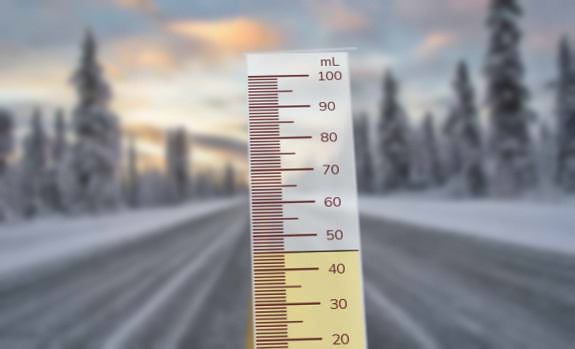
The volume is mL 45
